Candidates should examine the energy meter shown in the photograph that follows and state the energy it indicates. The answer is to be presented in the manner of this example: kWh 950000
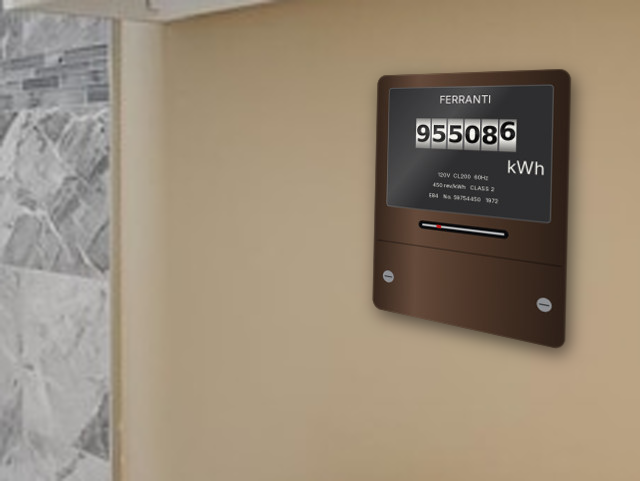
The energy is kWh 955086
